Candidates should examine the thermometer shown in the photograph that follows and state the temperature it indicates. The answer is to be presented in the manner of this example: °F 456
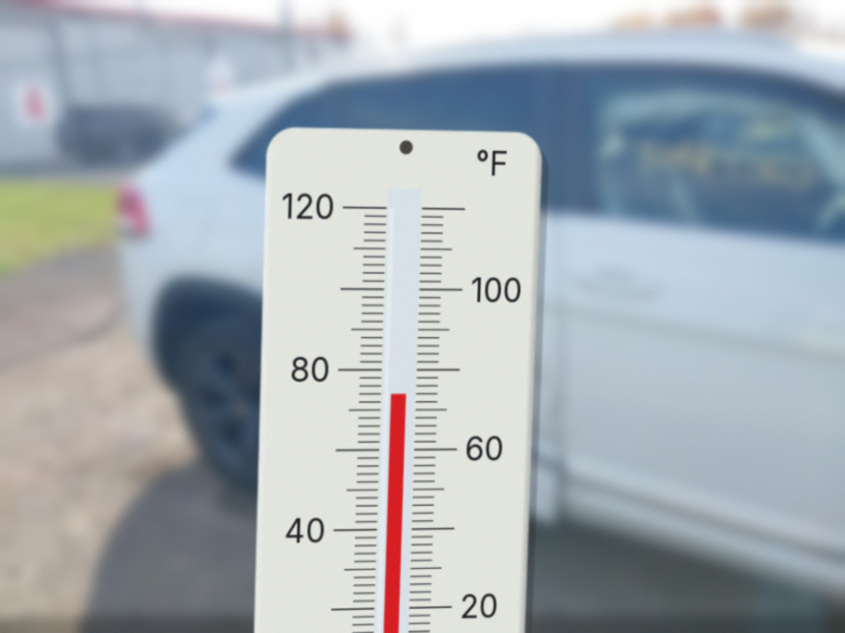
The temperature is °F 74
